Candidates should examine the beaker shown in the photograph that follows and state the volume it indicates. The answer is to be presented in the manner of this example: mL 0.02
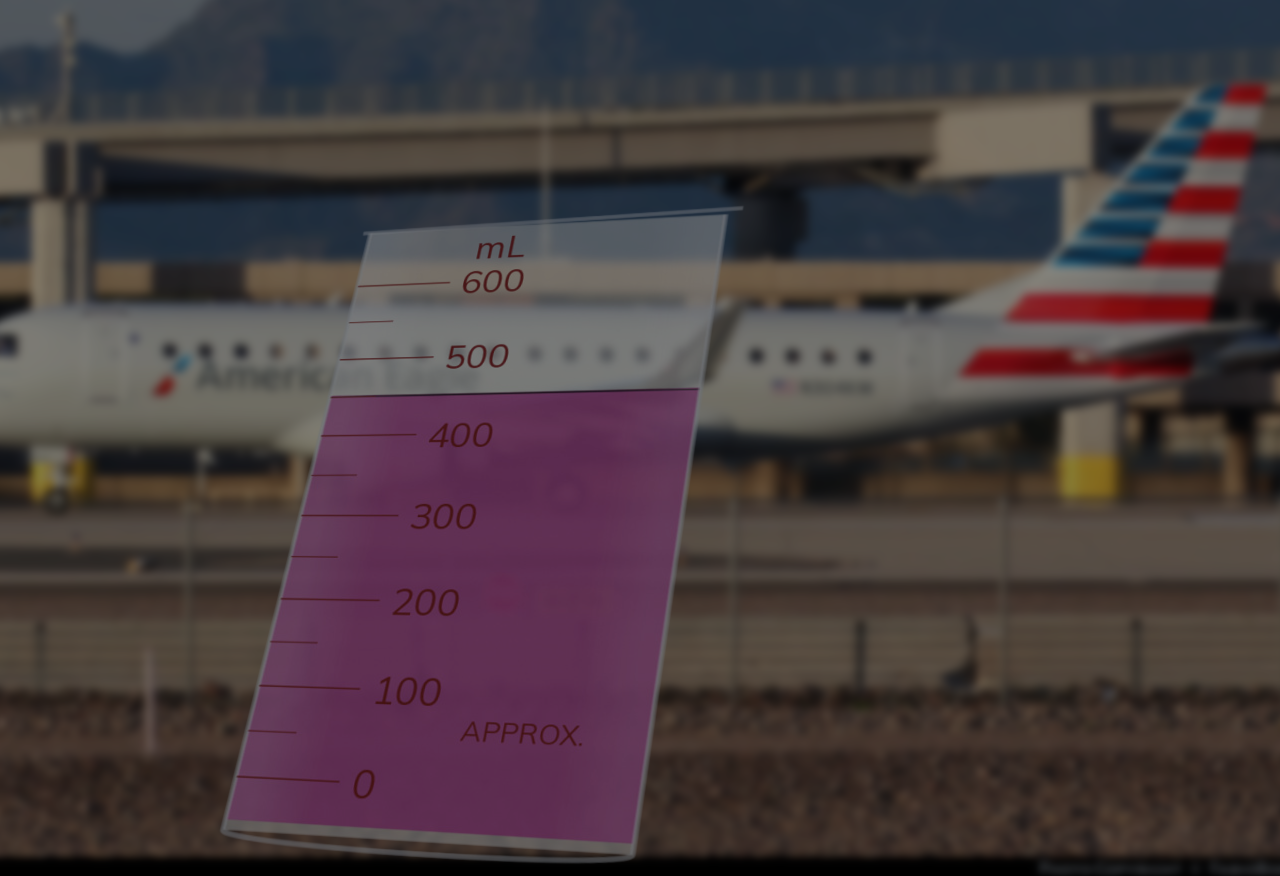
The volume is mL 450
